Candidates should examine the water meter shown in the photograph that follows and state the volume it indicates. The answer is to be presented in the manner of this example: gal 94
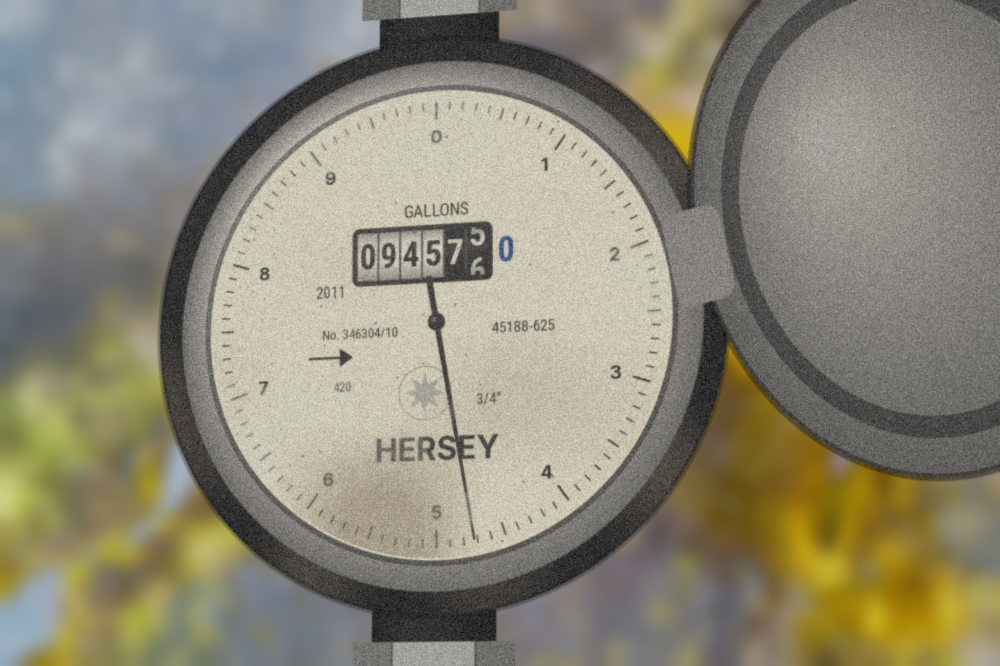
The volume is gal 945754.7
